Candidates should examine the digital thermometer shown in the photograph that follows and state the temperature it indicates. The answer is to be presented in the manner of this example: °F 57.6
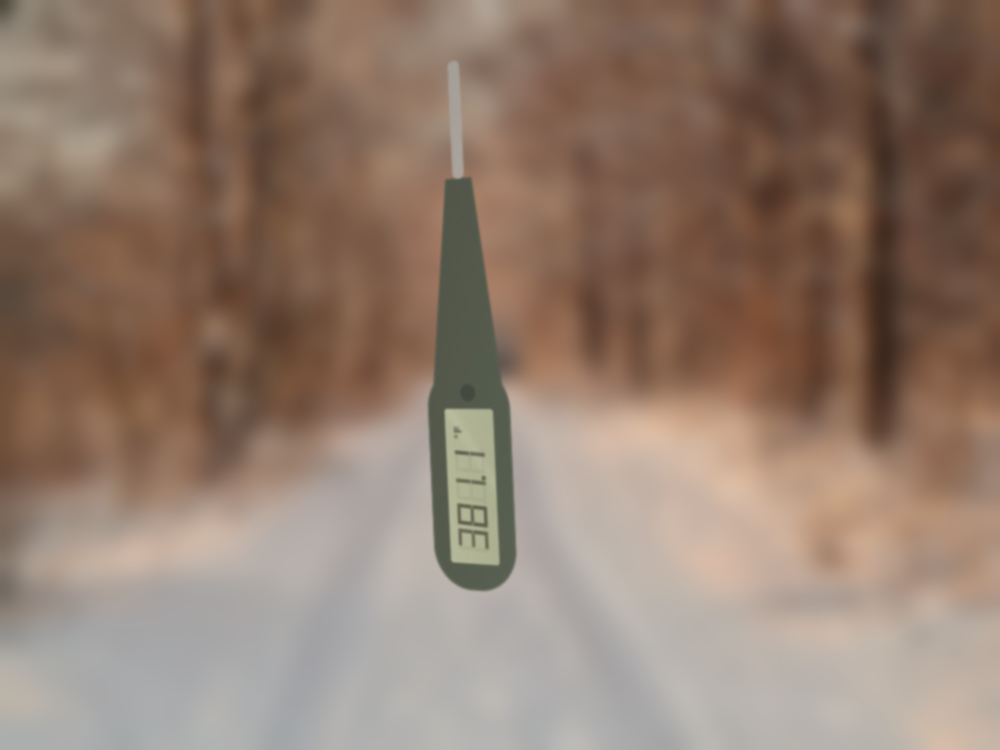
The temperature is °F 381.1
